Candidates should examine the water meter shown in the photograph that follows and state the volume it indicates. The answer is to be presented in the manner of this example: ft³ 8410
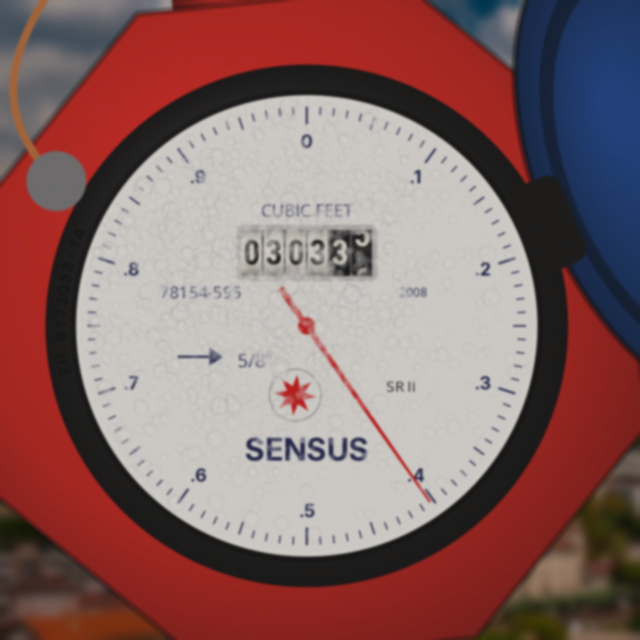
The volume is ft³ 30335.40
